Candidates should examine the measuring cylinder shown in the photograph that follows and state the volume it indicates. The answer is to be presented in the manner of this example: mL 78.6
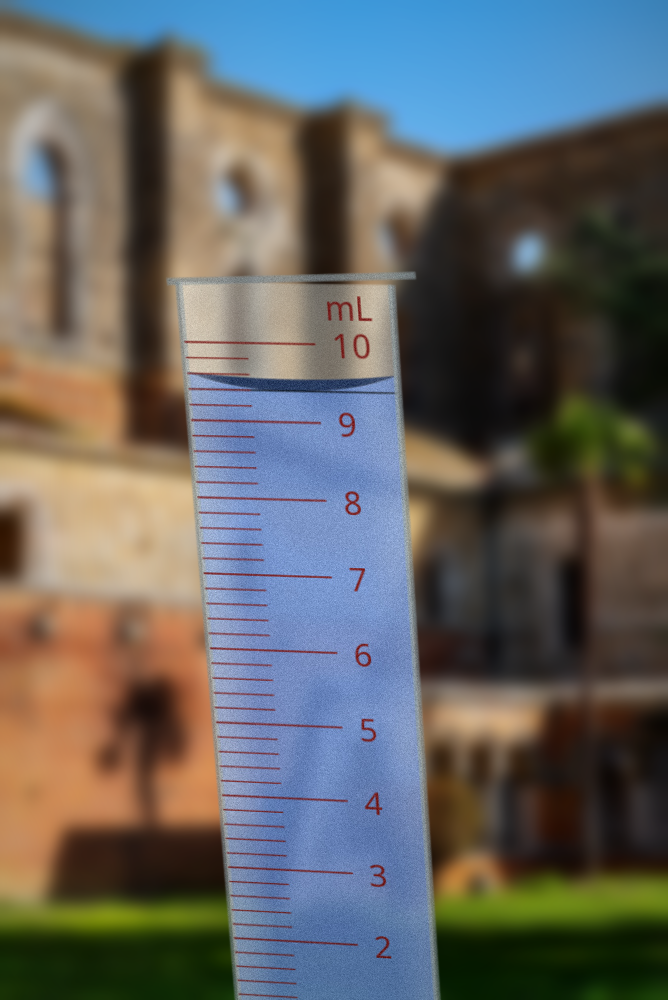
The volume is mL 9.4
